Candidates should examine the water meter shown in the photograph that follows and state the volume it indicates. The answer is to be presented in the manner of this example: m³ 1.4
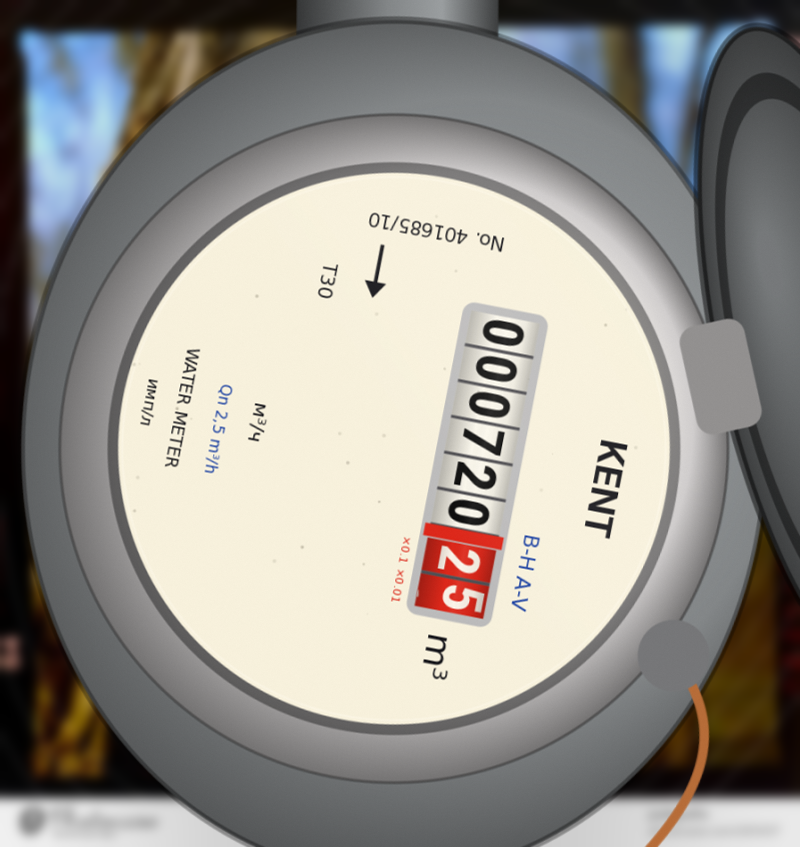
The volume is m³ 720.25
